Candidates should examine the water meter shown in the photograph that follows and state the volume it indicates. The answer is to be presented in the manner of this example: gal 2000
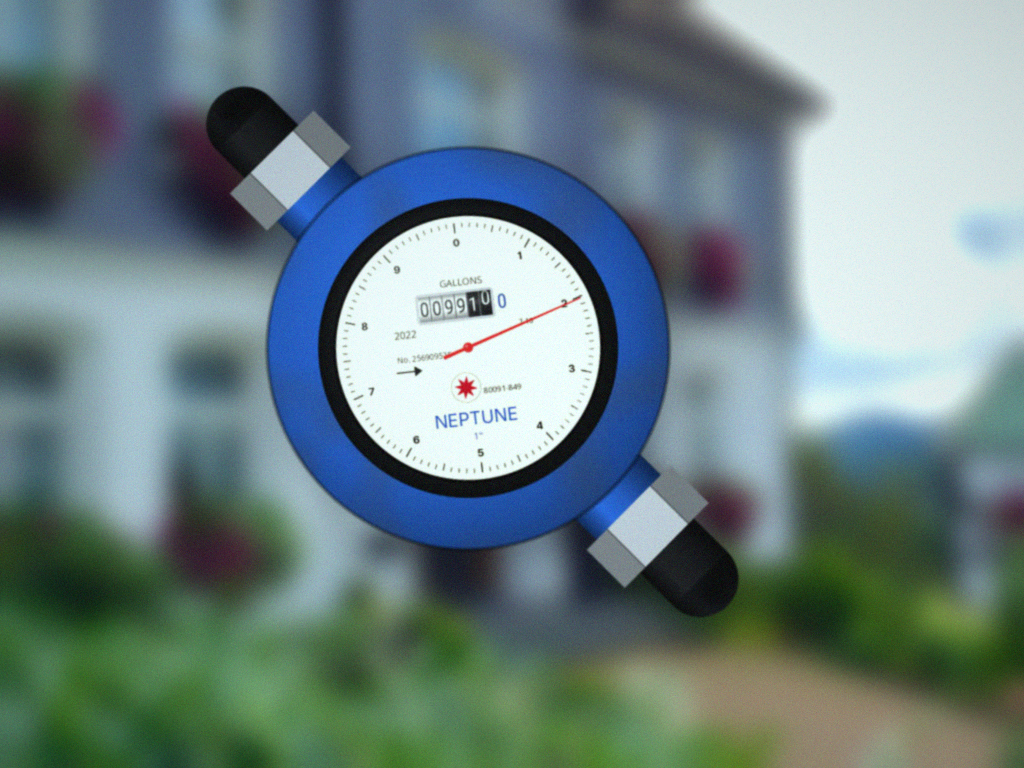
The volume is gal 99102.0
